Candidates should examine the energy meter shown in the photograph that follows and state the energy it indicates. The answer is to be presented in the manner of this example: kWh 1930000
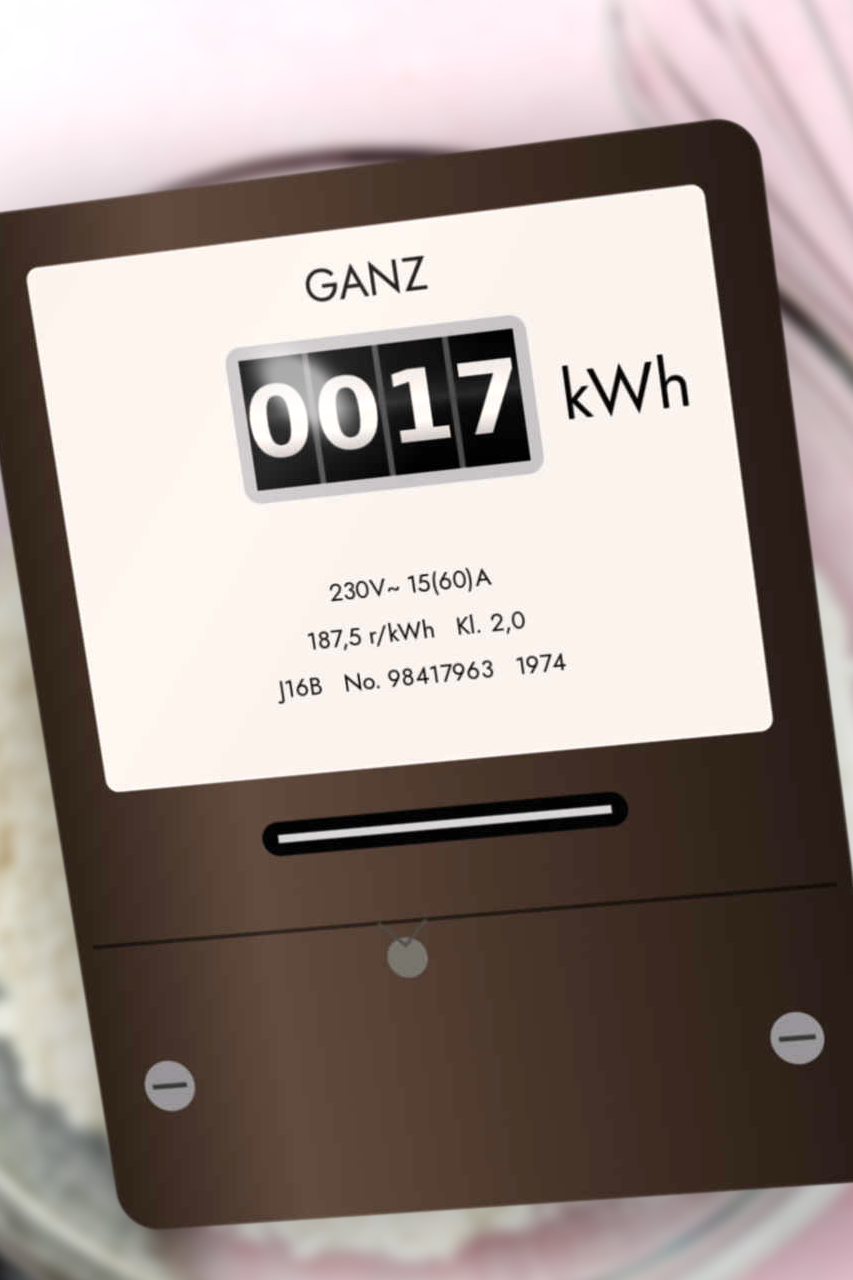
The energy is kWh 17
